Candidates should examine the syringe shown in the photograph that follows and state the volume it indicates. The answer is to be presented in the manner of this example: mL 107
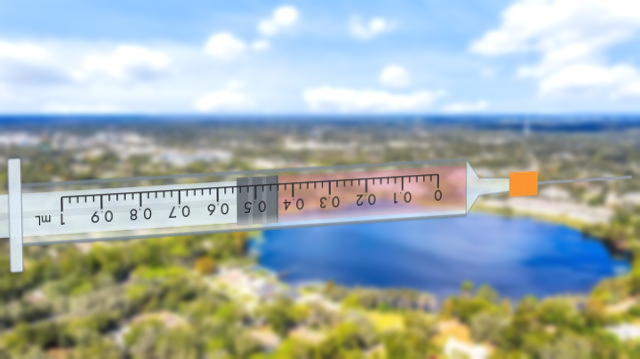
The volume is mL 0.44
